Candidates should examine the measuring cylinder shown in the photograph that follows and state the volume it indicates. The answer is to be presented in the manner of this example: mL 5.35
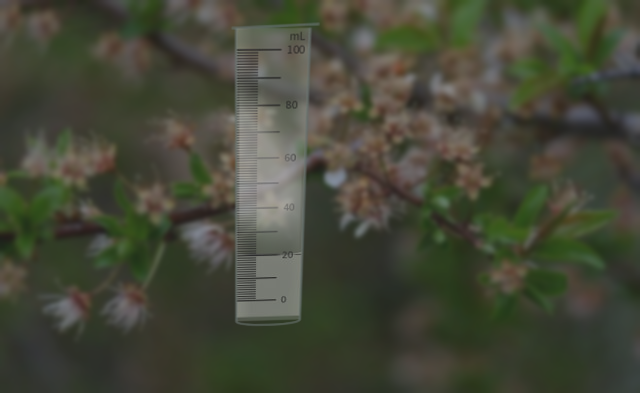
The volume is mL 20
